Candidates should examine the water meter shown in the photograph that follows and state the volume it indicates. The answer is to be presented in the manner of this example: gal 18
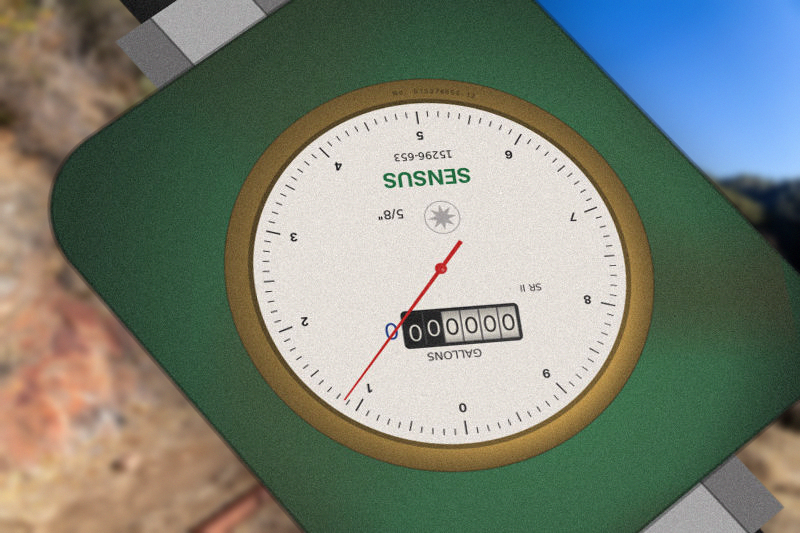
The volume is gal 1.1
